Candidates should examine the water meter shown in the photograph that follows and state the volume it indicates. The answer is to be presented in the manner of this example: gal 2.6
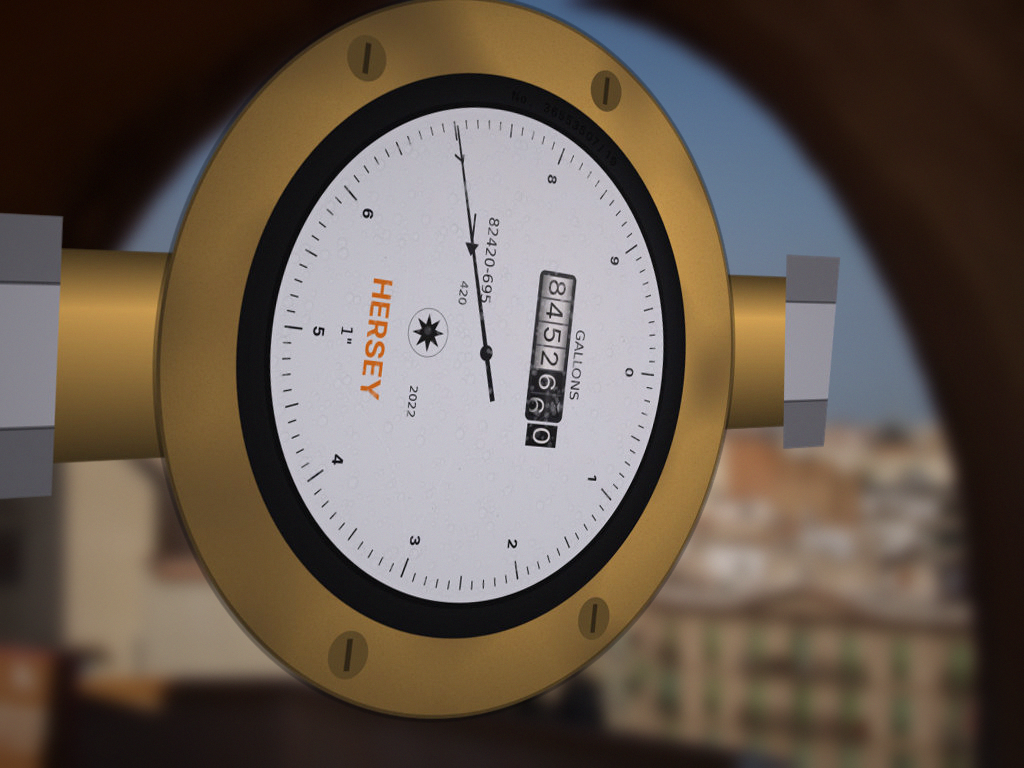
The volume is gal 8452657.0
